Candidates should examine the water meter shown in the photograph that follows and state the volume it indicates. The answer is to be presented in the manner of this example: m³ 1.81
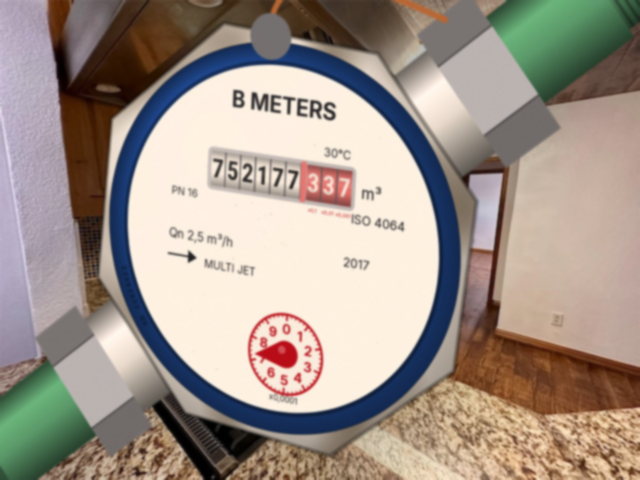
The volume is m³ 752177.3377
